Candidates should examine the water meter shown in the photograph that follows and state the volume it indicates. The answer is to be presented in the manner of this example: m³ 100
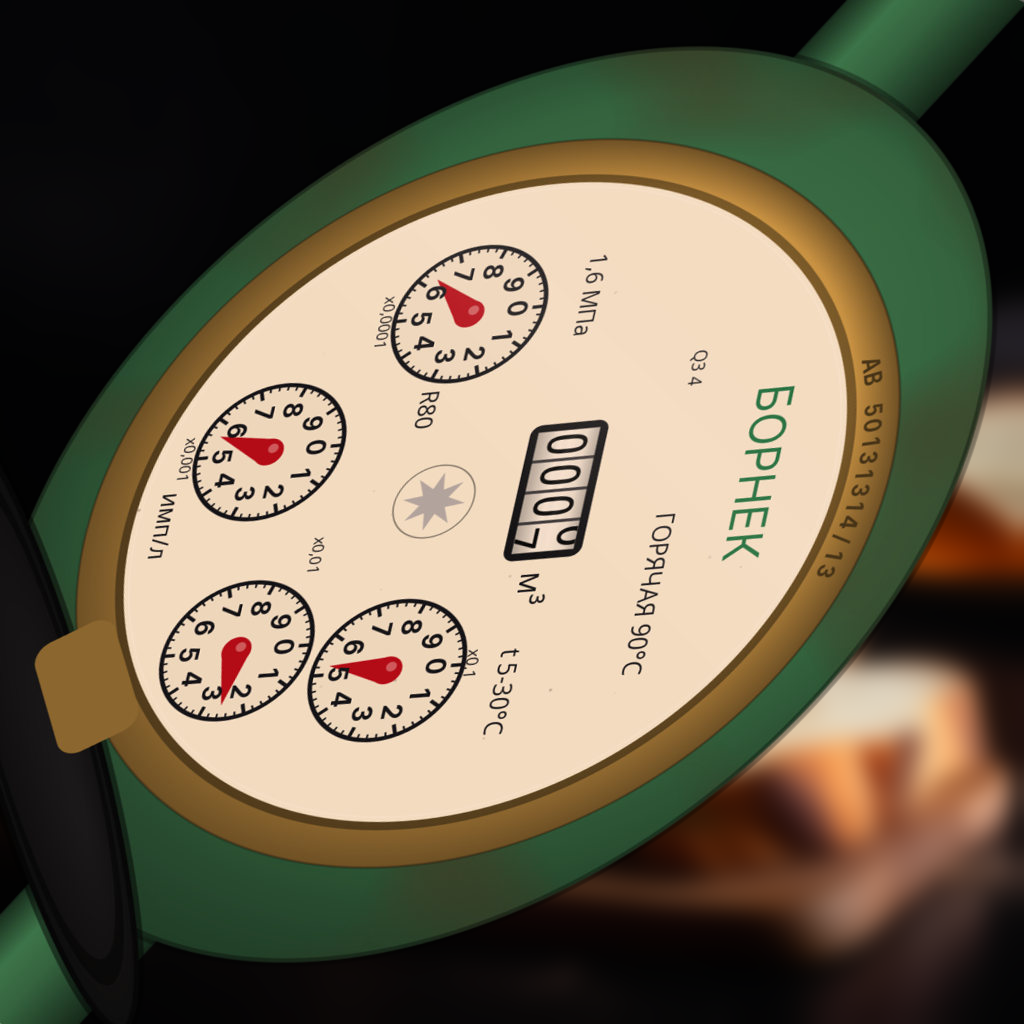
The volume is m³ 6.5256
